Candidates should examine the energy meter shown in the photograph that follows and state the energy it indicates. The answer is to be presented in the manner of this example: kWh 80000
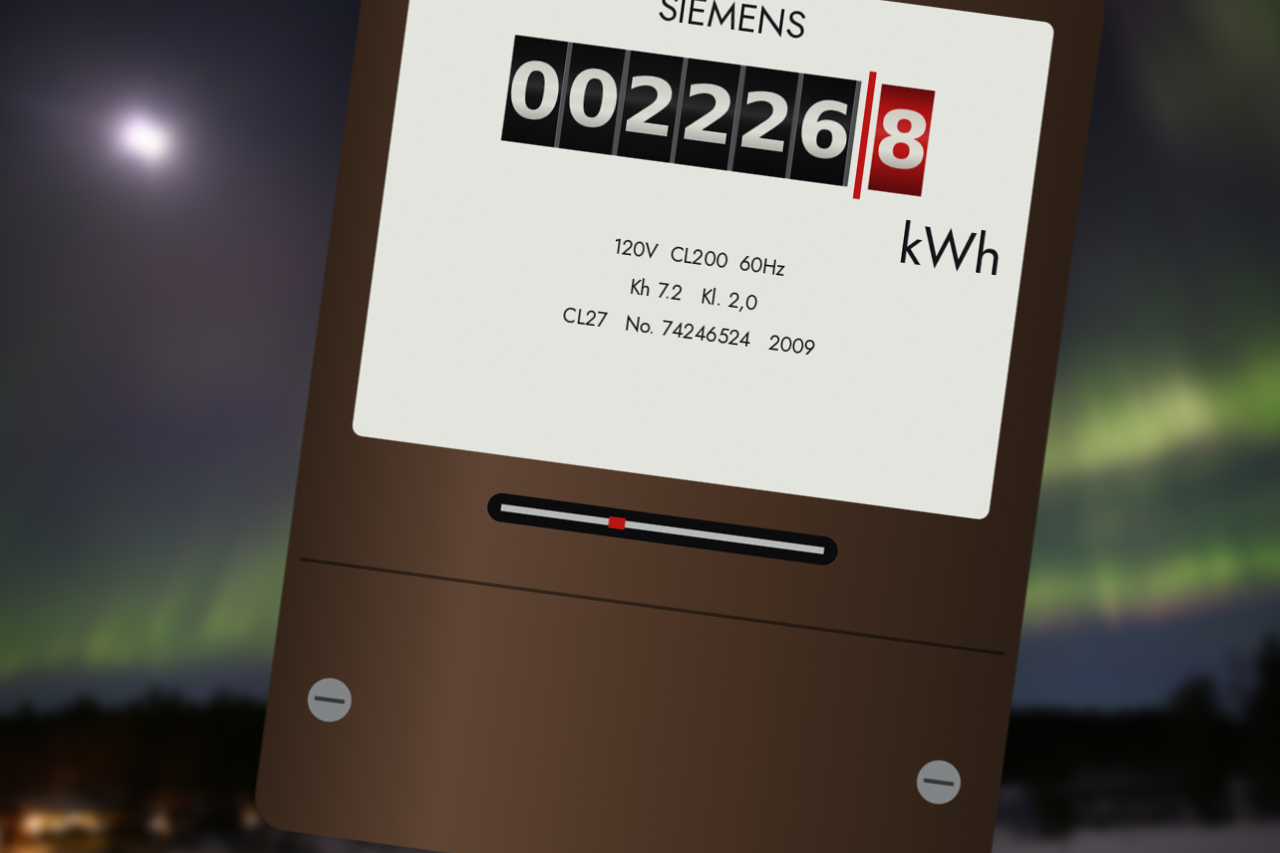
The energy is kWh 2226.8
